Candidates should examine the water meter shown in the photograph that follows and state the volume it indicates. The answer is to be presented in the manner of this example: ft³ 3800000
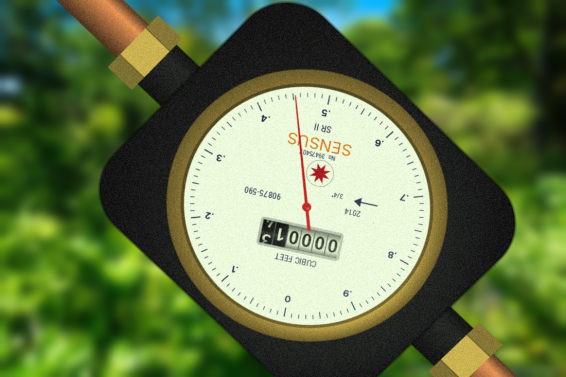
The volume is ft³ 13.45
